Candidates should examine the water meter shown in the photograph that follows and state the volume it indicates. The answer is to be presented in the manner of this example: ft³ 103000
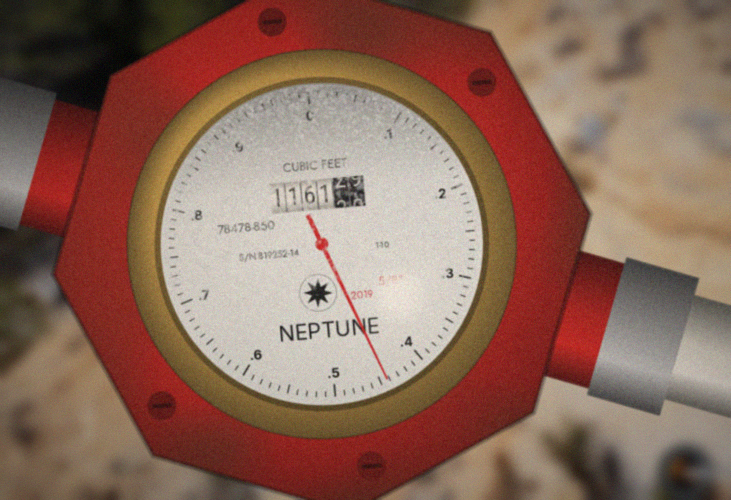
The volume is ft³ 116129.44
